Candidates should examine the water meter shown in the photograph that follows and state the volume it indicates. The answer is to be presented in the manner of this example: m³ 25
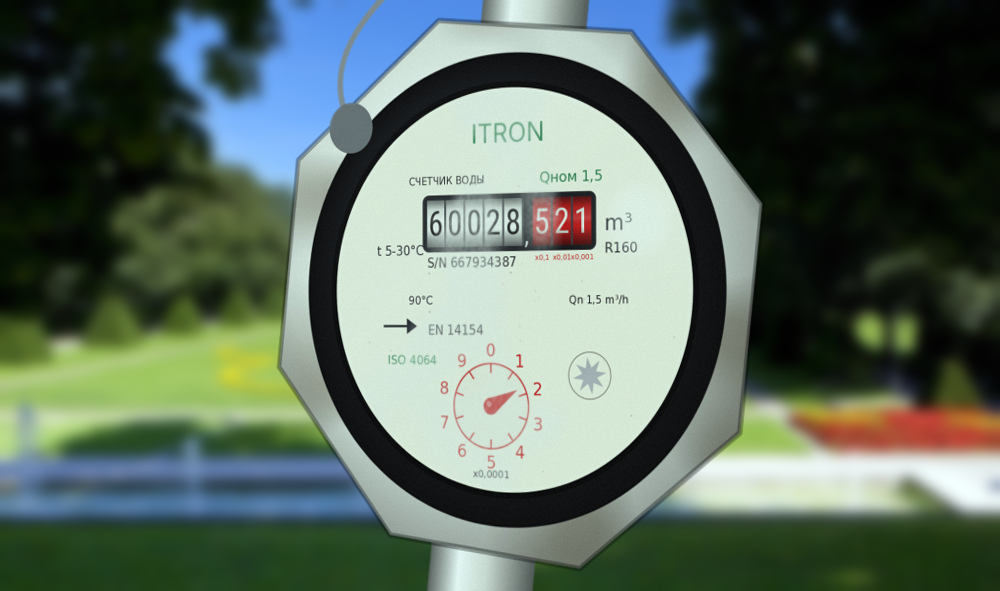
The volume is m³ 60028.5211
